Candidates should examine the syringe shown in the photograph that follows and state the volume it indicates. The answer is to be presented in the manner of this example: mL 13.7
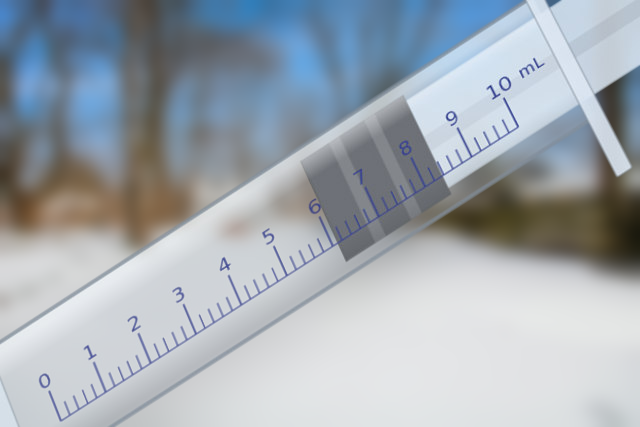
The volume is mL 6.1
